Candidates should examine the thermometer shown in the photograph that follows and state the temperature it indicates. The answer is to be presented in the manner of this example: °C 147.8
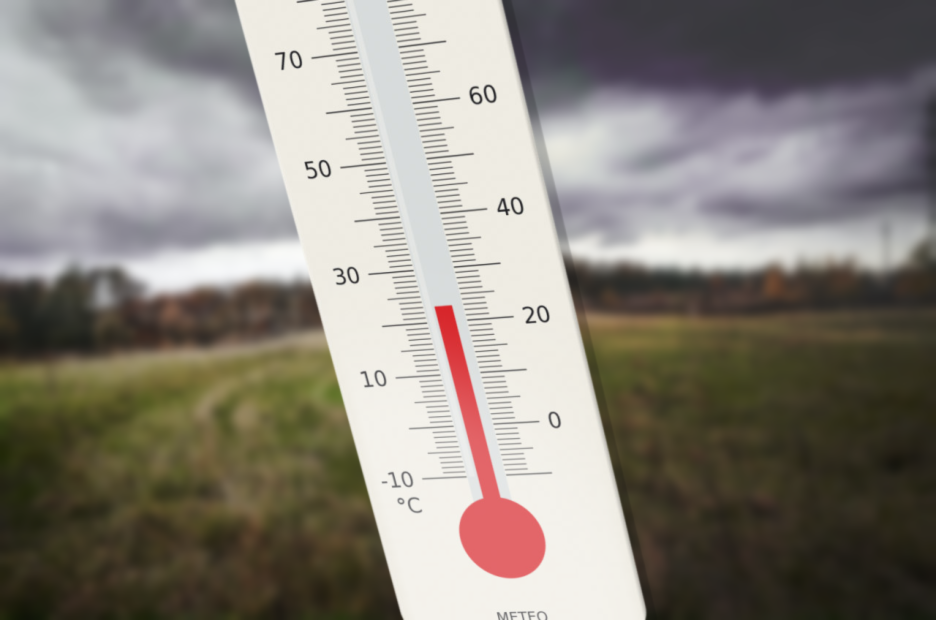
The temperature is °C 23
